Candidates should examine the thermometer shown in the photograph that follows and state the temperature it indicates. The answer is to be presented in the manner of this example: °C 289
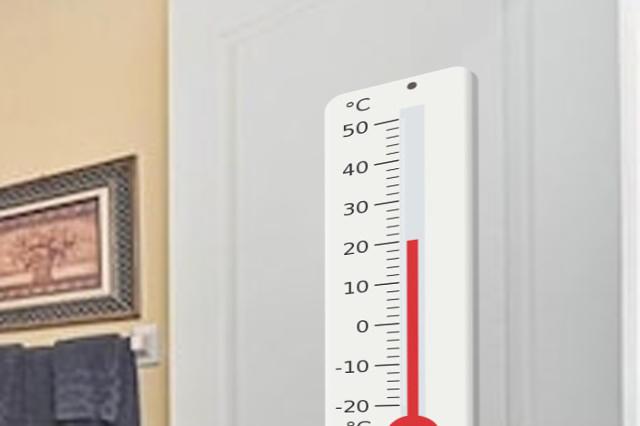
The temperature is °C 20
